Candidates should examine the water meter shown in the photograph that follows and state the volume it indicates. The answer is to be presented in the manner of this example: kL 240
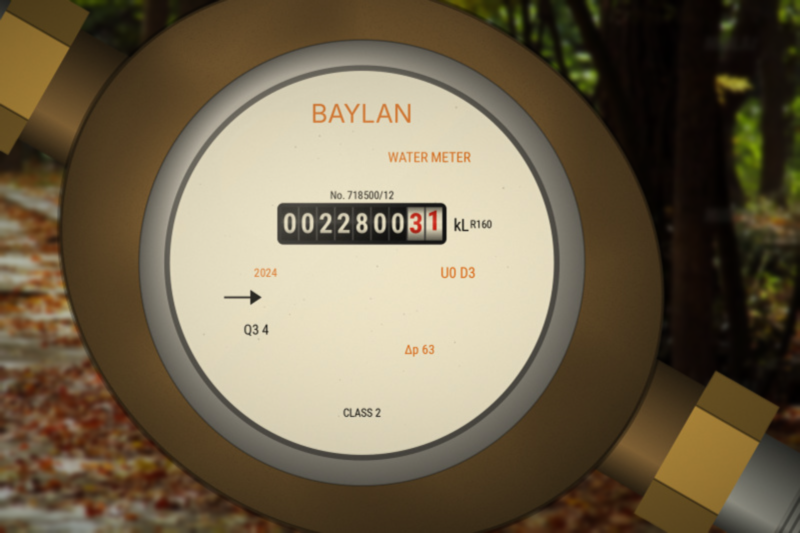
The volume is kL 22800.31
